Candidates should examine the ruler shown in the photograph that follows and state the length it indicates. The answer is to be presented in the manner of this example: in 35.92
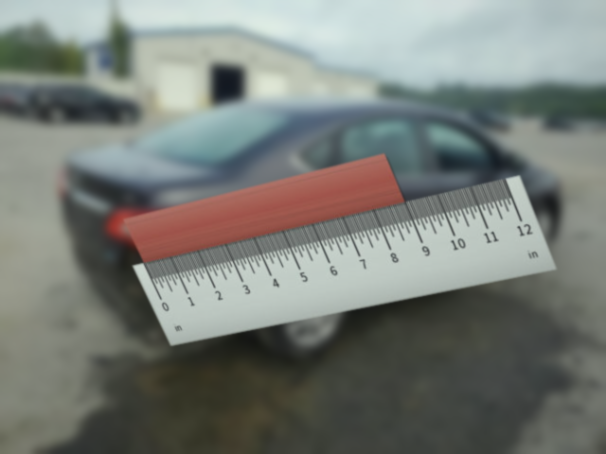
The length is in 9
